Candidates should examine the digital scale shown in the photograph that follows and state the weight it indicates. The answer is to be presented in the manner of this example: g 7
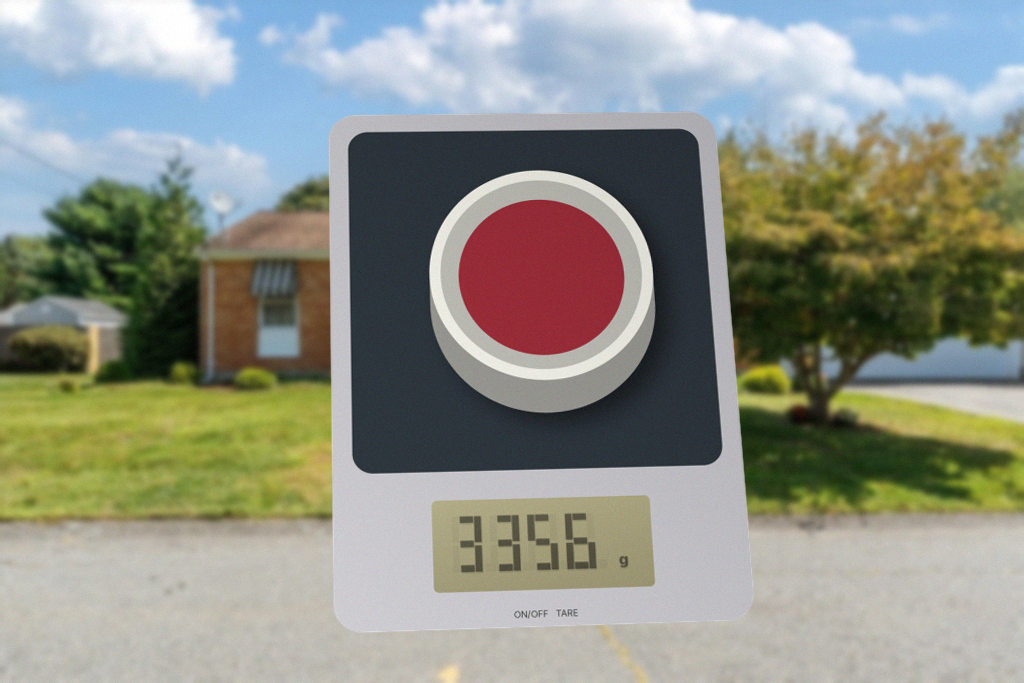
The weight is g 3356
